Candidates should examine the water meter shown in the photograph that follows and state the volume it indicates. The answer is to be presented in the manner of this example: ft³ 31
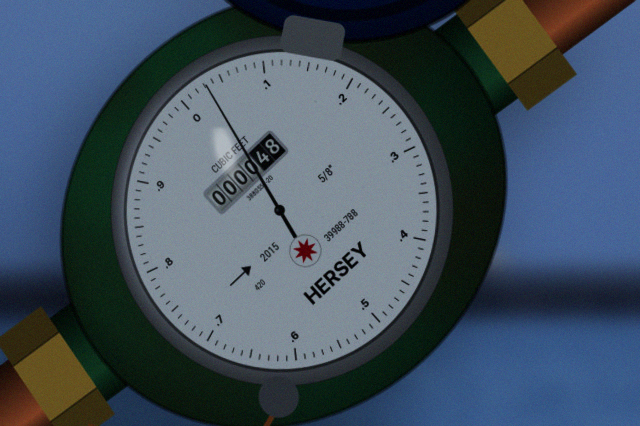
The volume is ft³ 48.03
